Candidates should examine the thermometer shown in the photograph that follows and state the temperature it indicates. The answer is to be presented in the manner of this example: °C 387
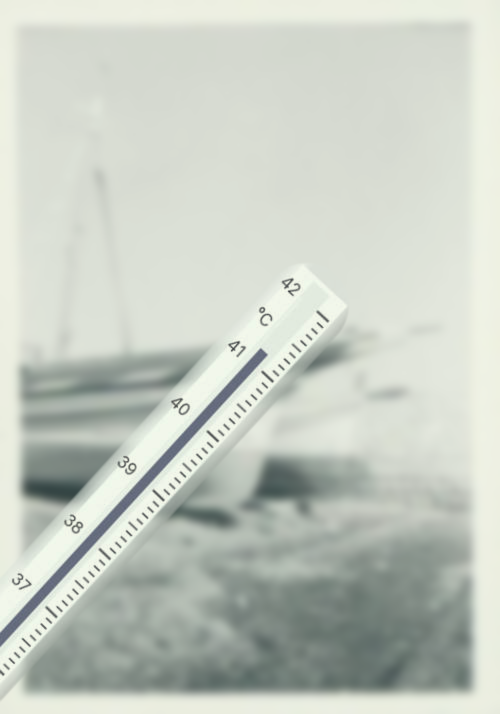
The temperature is °C 41.2
